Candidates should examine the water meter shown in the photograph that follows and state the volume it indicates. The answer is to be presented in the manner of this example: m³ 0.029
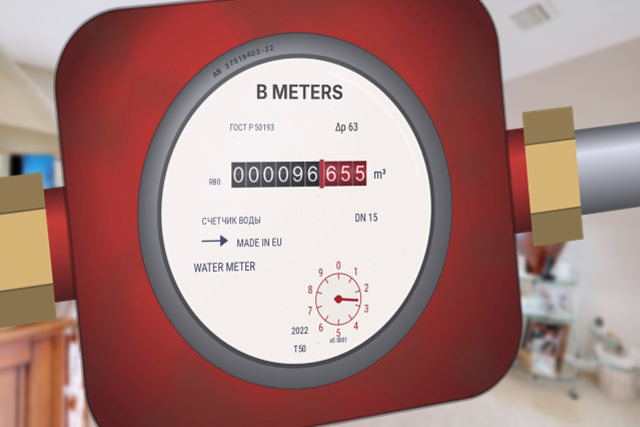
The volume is m³ 96.6552
